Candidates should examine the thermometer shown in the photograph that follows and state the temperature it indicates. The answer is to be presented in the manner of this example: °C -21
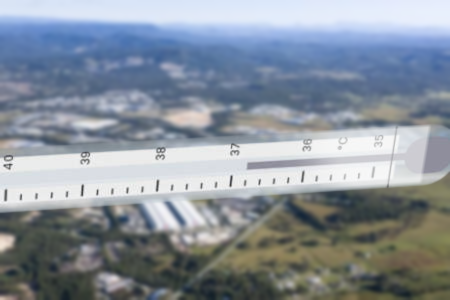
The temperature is °C 36.8
